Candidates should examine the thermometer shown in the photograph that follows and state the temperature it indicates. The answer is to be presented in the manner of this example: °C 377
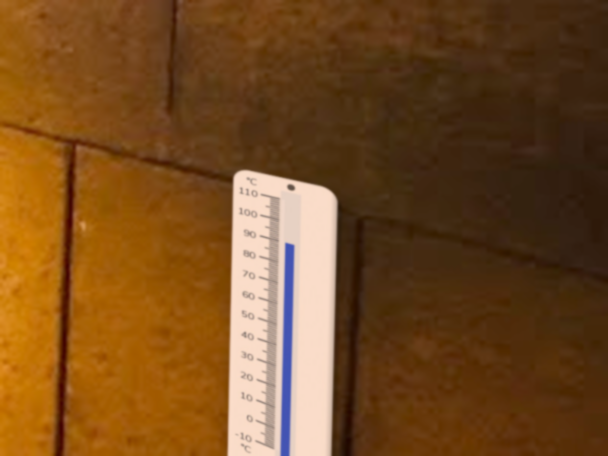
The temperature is °C 90
